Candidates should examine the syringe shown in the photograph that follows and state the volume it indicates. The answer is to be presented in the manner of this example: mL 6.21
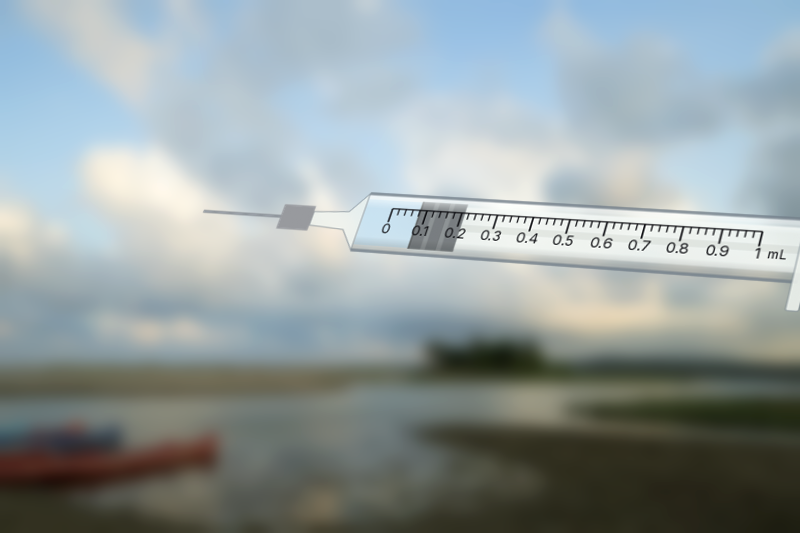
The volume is mL 0.08
